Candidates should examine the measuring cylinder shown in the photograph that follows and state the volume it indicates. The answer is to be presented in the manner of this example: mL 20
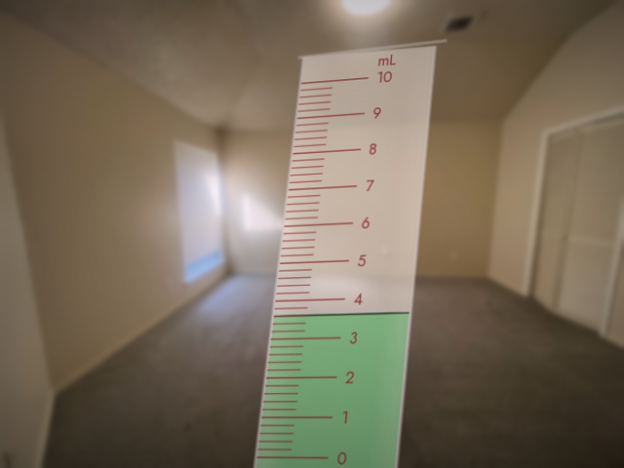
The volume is mL 3.6
